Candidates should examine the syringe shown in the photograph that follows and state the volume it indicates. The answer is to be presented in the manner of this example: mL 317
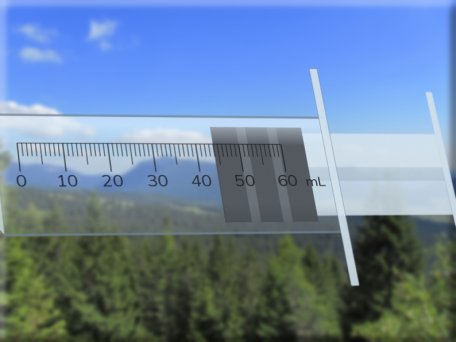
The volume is mL 44
